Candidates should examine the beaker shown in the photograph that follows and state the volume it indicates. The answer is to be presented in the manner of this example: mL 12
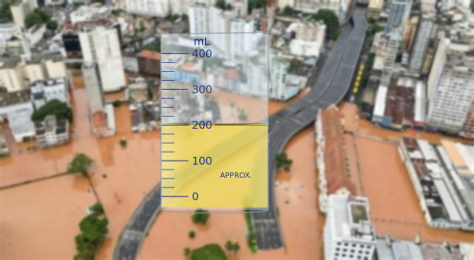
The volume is mL 200
